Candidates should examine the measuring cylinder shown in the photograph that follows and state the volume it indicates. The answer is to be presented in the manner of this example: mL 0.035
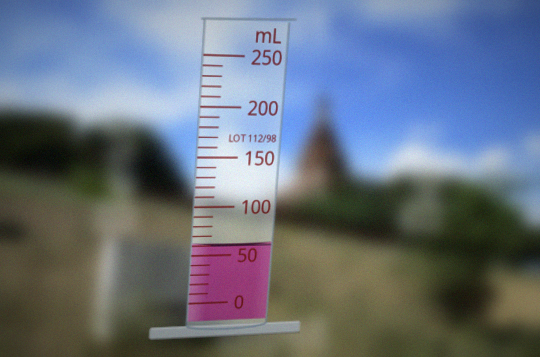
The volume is mL 60
